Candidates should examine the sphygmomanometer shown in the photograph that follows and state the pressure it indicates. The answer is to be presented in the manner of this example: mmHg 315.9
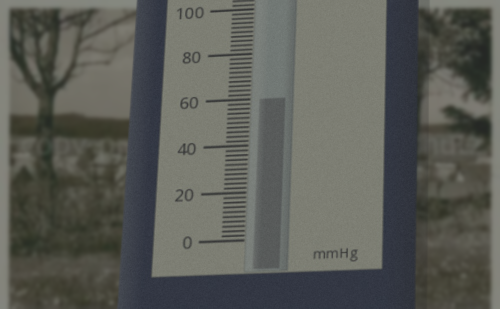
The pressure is mmHg 60
